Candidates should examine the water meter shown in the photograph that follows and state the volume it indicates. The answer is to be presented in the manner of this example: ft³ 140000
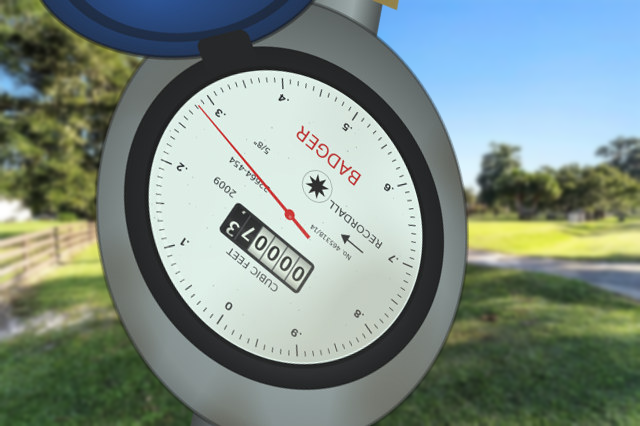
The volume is ft³ 73.28
